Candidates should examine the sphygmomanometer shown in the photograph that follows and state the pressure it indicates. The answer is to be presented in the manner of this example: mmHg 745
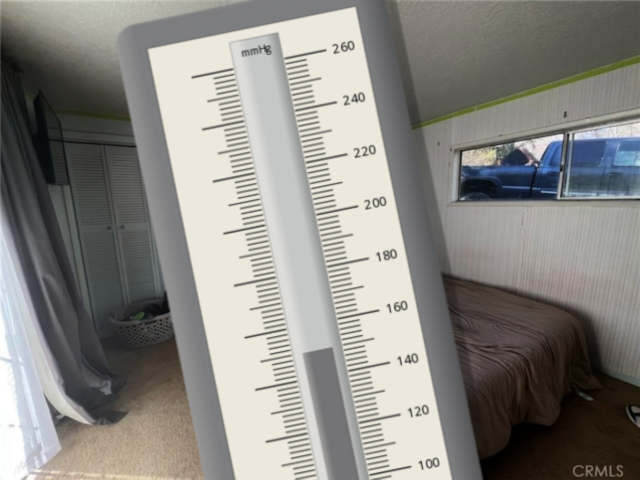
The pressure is mmHg 150
